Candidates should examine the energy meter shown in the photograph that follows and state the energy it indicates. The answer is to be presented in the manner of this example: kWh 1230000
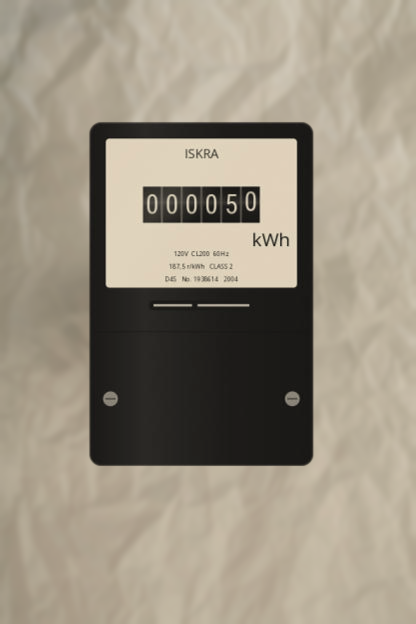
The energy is kWh 50
